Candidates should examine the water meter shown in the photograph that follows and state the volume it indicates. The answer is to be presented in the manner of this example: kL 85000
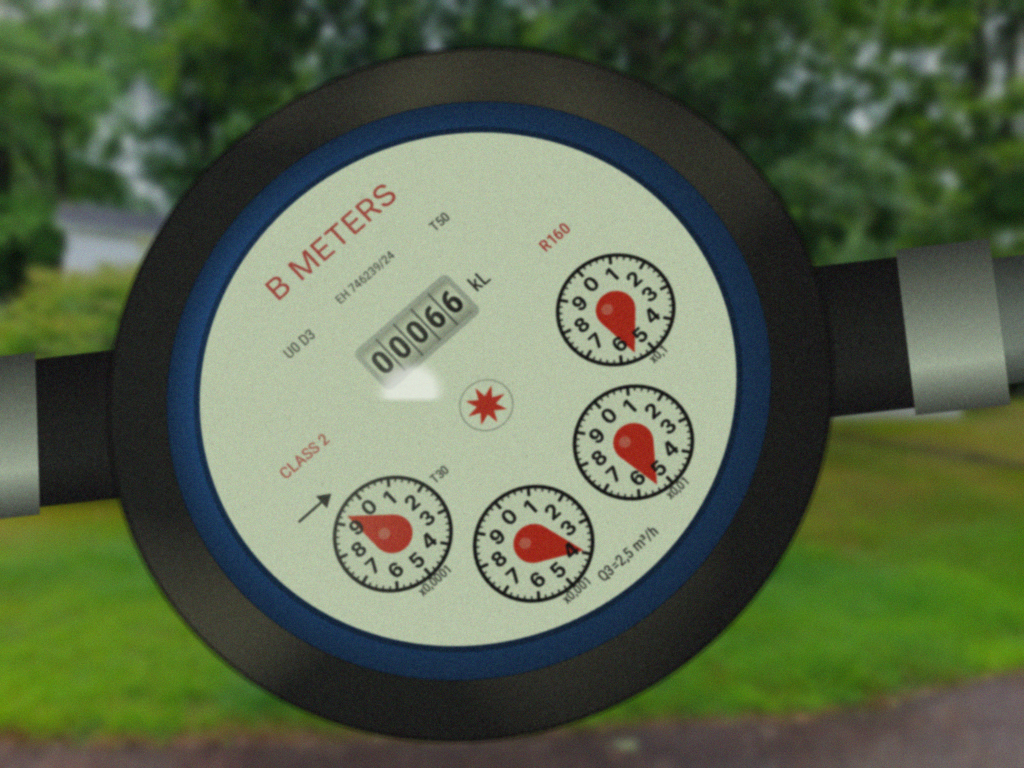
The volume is kL 66.5539
